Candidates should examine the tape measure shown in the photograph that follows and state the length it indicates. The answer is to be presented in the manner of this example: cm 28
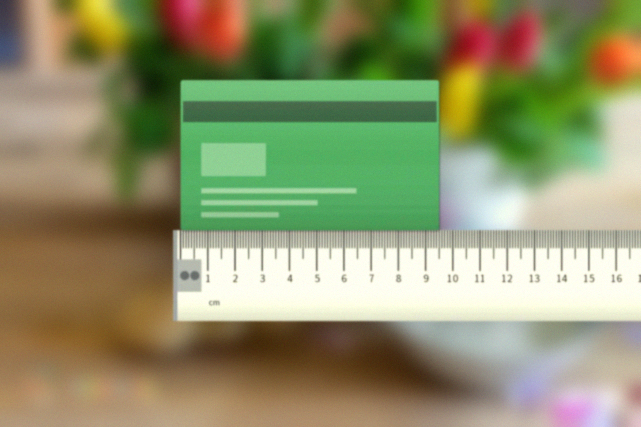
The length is cm 9.5
